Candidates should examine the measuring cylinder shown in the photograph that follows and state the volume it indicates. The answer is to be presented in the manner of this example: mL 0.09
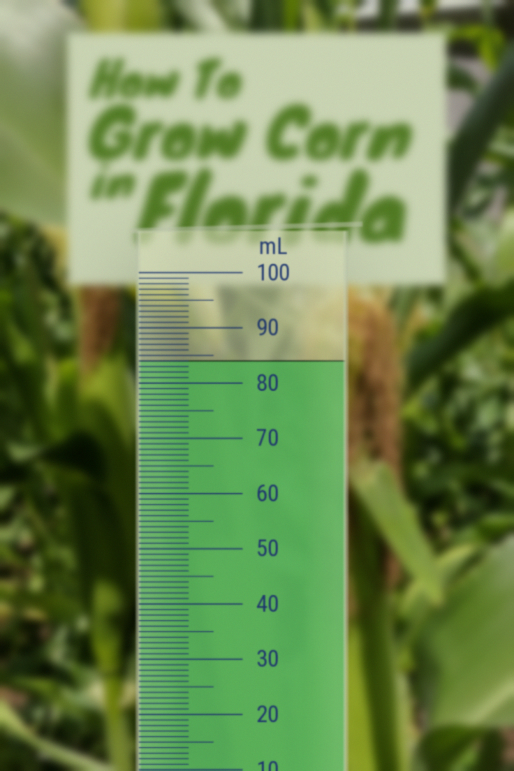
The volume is mL 84
